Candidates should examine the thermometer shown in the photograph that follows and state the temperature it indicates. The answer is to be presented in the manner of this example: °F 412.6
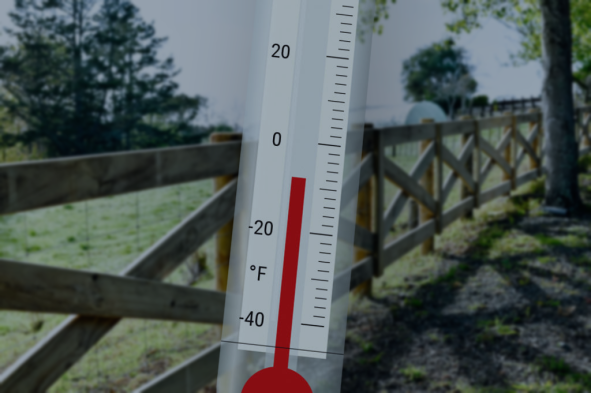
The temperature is °F -8
